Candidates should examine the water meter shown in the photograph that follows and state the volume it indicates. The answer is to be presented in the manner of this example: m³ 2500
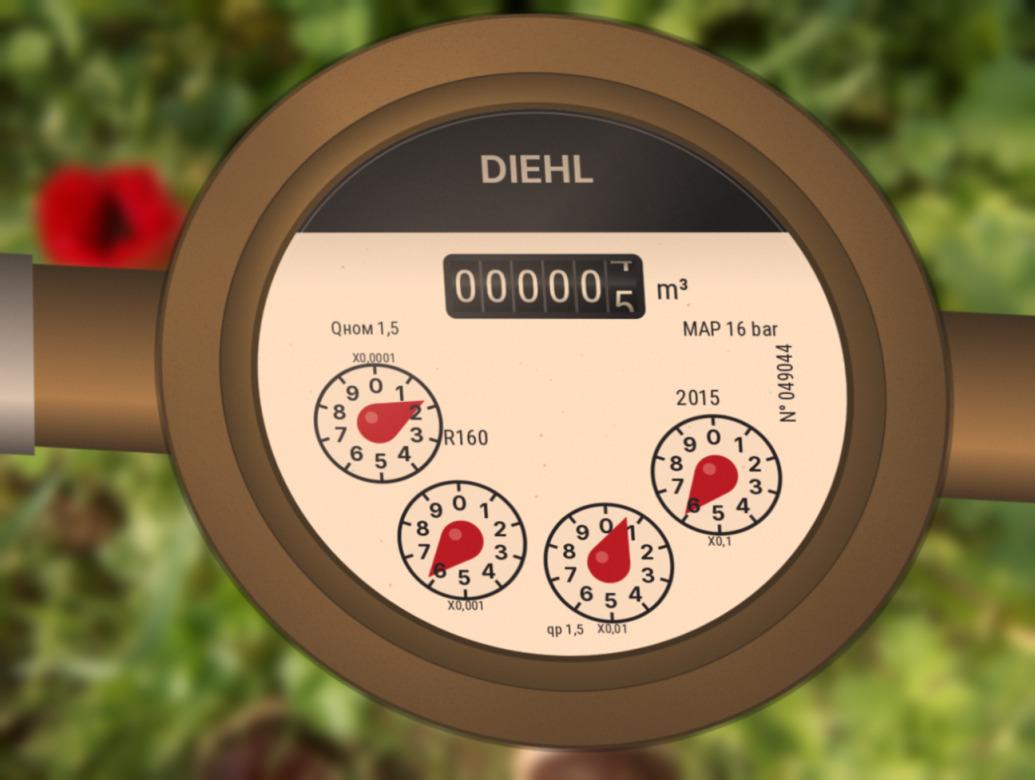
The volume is m³ 4.6061
